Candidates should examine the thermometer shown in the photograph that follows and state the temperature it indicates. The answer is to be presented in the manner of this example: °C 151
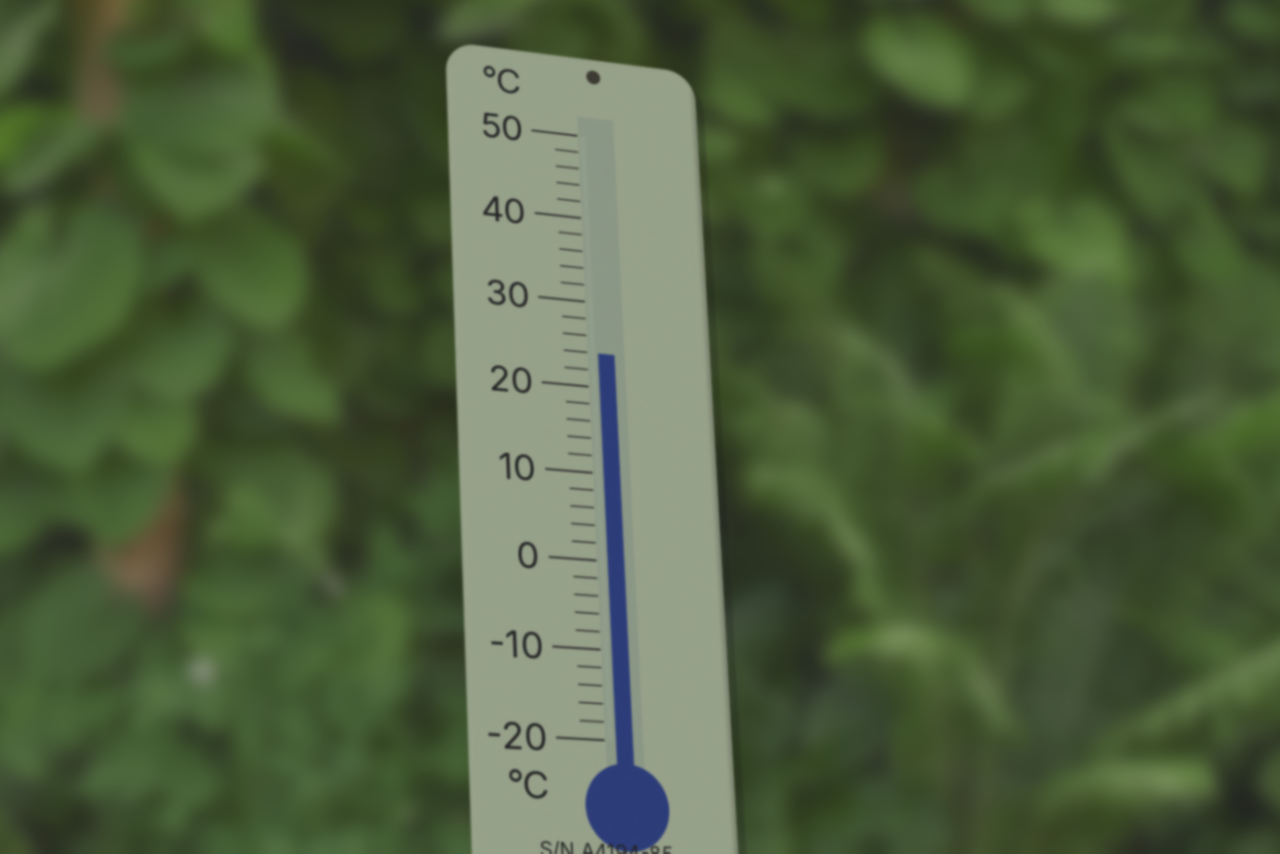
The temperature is °C 24
